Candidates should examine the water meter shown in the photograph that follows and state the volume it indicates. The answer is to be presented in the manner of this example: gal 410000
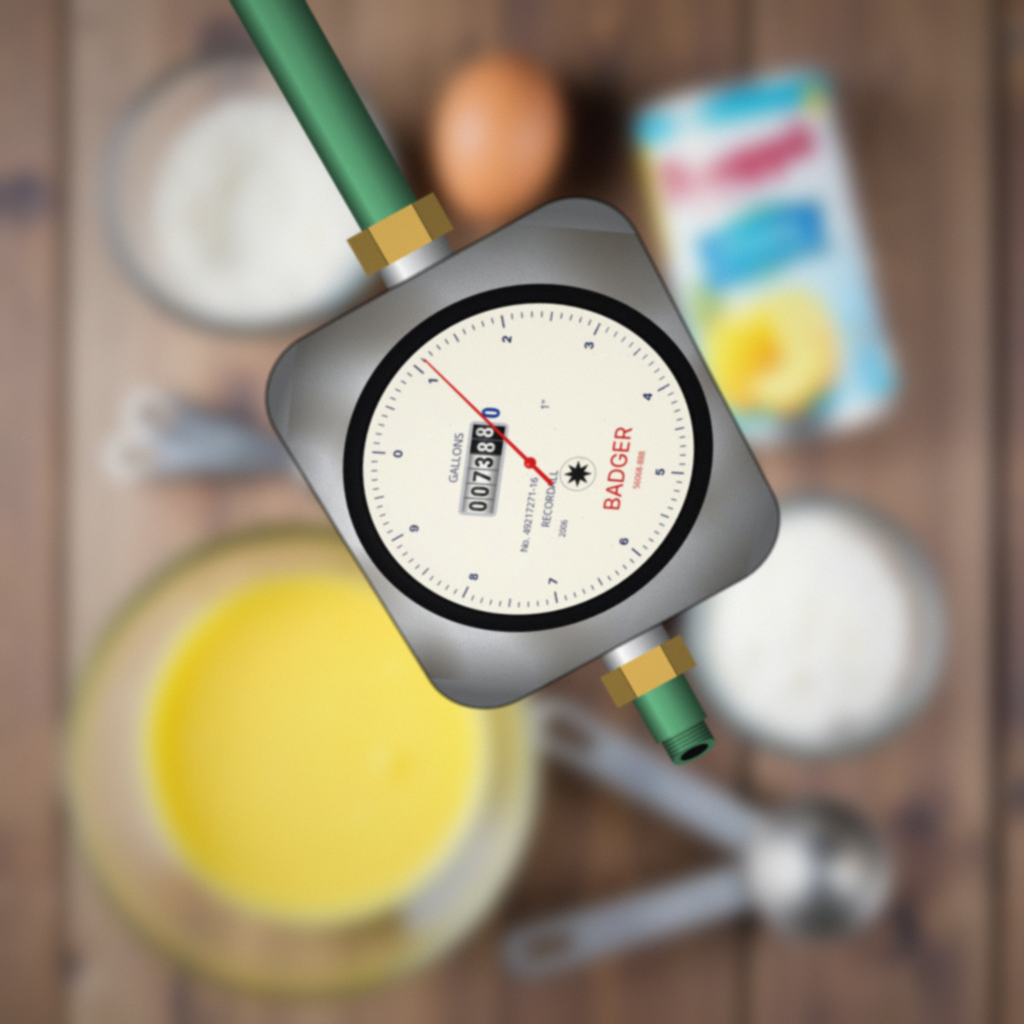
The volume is gal 73881.1
